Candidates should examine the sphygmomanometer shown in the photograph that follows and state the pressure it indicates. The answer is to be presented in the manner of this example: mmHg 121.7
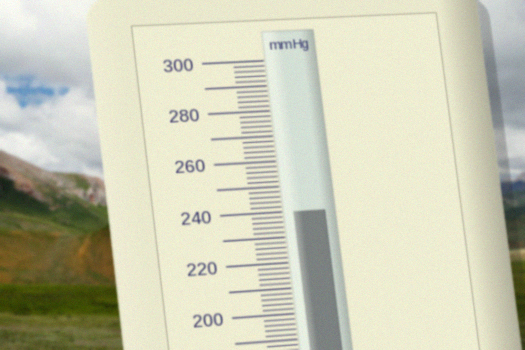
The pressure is mmHg 240
